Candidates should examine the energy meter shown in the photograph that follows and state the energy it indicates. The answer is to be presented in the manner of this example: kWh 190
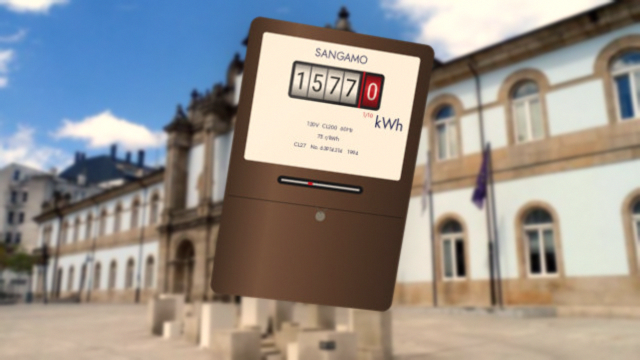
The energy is kWh 1577.0
